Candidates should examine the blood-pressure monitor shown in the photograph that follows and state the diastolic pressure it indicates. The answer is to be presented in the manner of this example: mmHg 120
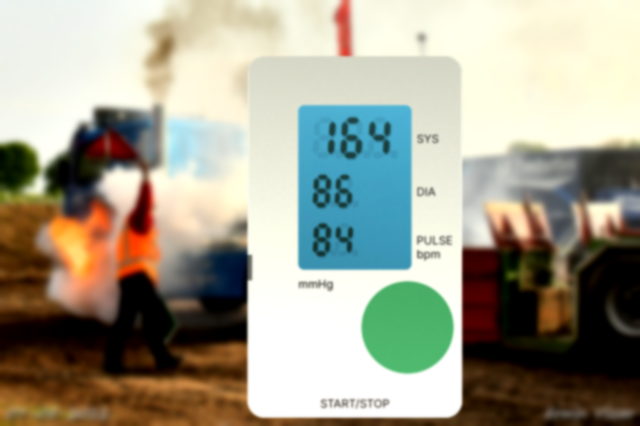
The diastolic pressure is mmHg 86
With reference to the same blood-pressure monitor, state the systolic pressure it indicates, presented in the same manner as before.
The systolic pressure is mmHg 164
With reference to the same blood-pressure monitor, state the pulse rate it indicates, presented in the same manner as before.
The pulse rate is bpm 84
